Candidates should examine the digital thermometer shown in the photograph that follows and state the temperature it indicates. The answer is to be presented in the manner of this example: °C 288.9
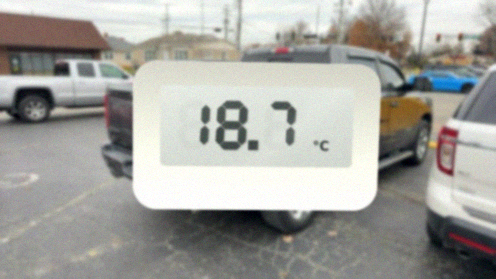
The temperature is °C 18.7
